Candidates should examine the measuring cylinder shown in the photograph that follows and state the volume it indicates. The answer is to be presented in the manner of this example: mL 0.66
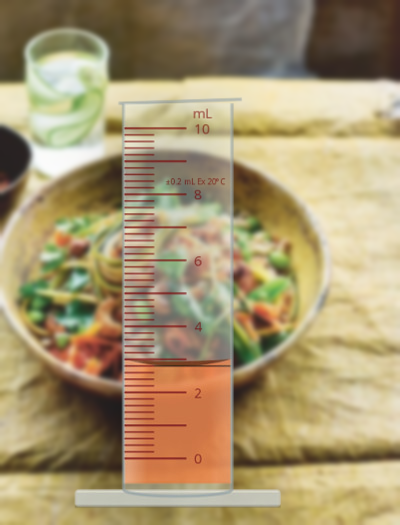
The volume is mL 2.8
